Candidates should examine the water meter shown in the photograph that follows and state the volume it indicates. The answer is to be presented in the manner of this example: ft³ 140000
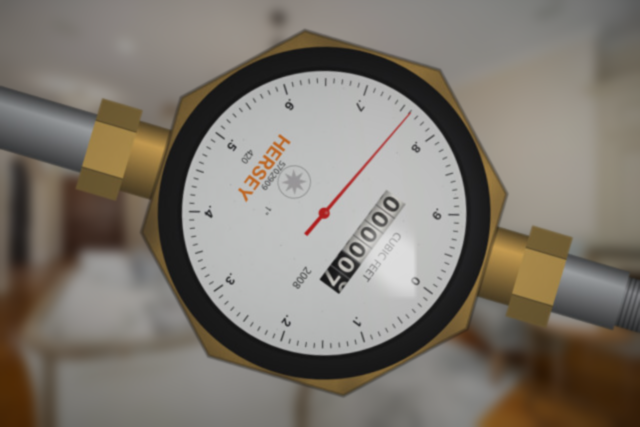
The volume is ft³ 6.76
